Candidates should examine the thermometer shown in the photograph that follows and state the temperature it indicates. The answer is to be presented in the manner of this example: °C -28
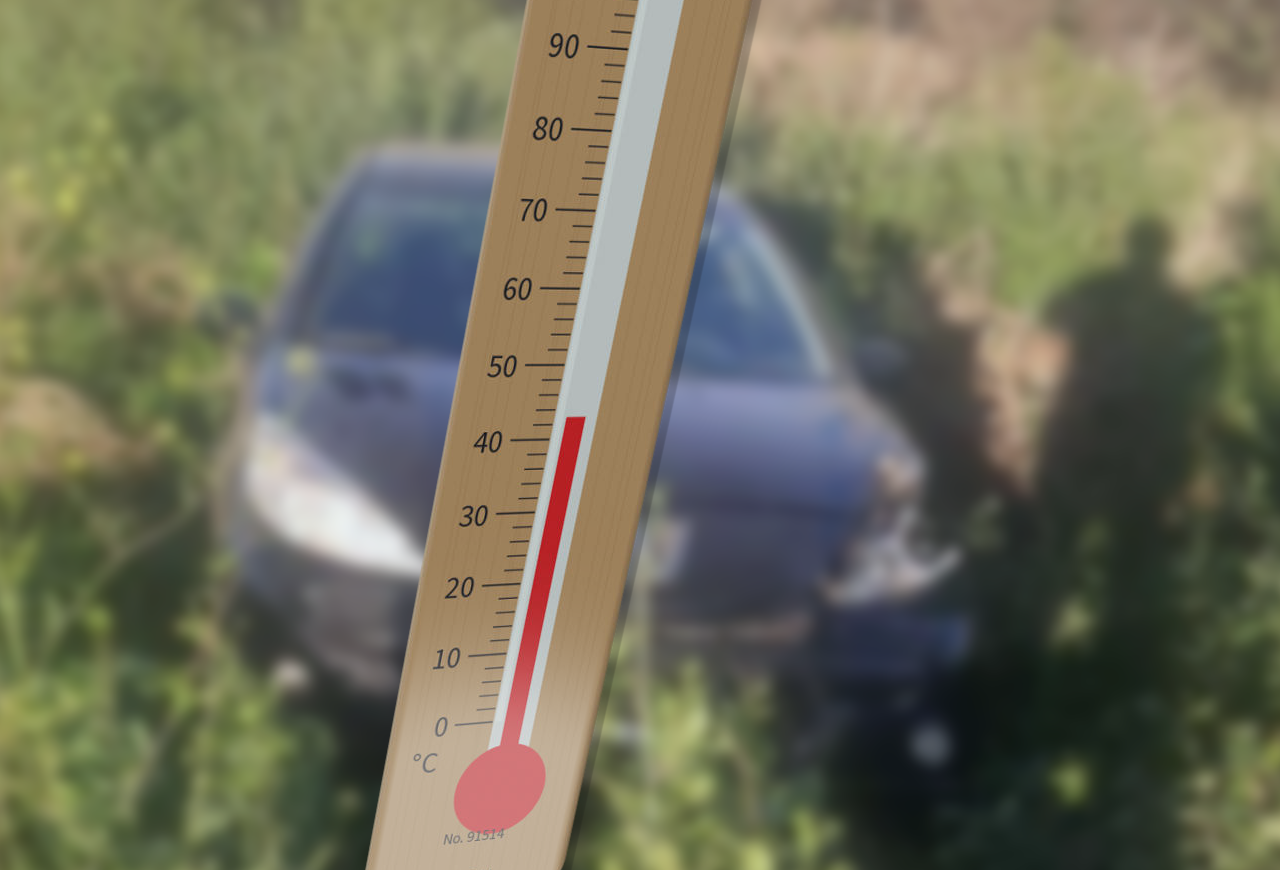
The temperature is °C 43
